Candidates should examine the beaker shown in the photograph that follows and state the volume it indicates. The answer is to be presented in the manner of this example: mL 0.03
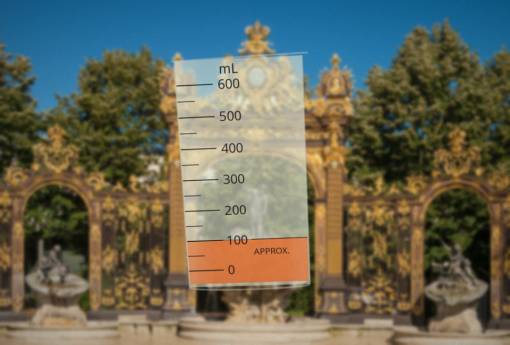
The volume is mL 100
